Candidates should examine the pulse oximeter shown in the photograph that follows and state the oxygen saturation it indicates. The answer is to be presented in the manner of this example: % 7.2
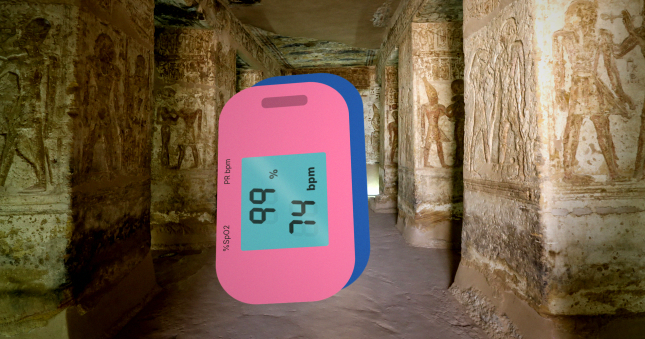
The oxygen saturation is % 99
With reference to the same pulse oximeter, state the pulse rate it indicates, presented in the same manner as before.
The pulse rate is bpm 74
